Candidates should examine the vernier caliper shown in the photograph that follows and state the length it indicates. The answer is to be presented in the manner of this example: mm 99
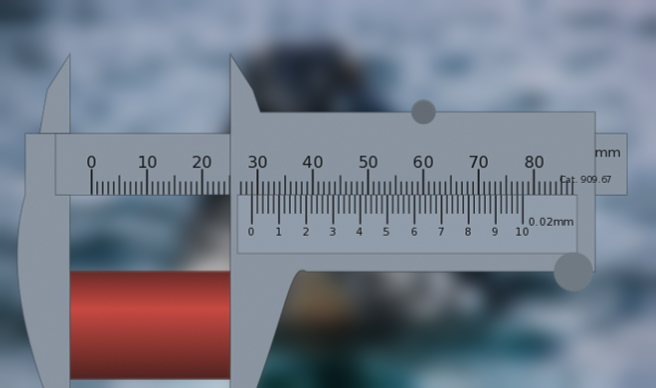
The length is mm 29.0
